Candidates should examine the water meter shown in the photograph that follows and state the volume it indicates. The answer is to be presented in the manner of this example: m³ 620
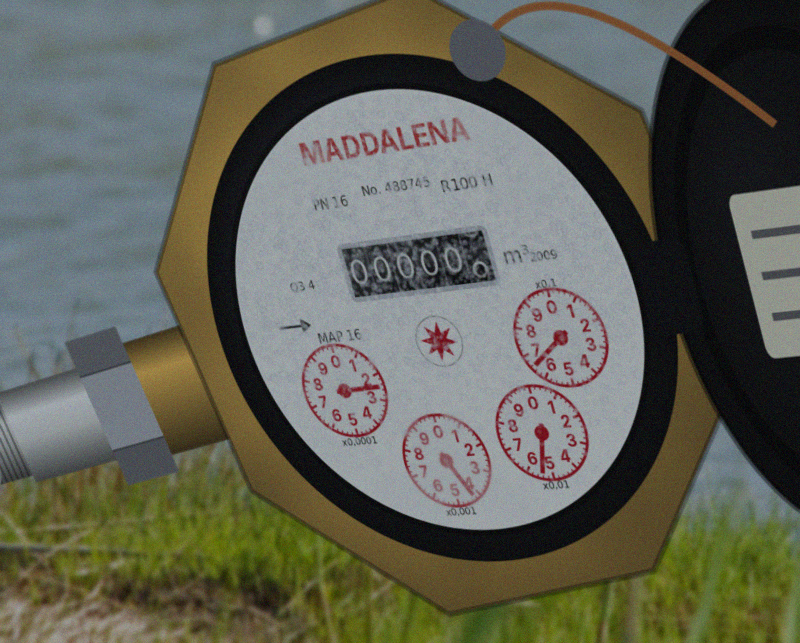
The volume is m³ 8.6542
